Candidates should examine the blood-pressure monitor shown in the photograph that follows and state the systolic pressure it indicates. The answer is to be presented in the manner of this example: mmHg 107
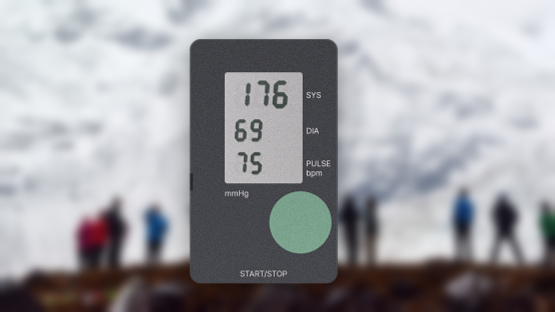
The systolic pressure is mmHg 176
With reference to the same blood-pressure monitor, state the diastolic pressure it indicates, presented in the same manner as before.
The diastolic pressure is mmHg 69
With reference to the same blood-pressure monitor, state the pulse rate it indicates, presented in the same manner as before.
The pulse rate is bpm 75
